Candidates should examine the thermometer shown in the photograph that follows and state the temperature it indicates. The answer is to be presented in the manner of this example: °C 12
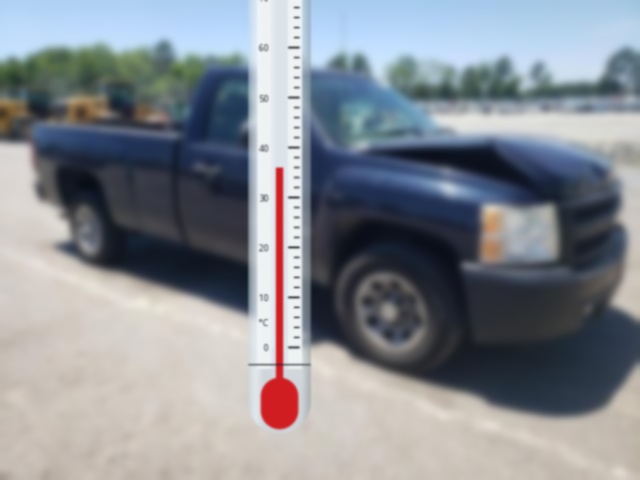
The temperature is °C 36
